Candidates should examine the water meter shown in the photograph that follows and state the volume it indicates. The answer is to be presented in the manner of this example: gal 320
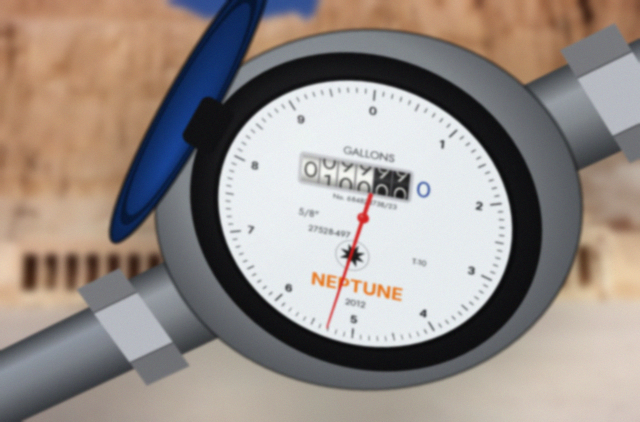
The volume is gal 99995.3
